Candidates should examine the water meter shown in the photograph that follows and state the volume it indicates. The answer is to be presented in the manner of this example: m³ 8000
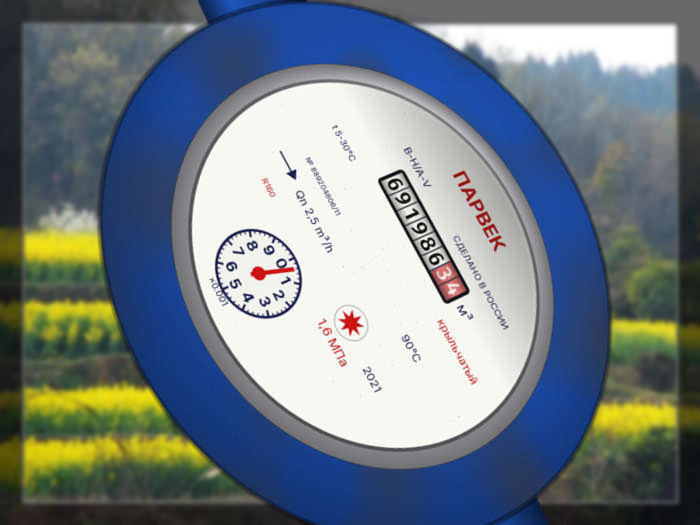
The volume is m³ 691986.340
